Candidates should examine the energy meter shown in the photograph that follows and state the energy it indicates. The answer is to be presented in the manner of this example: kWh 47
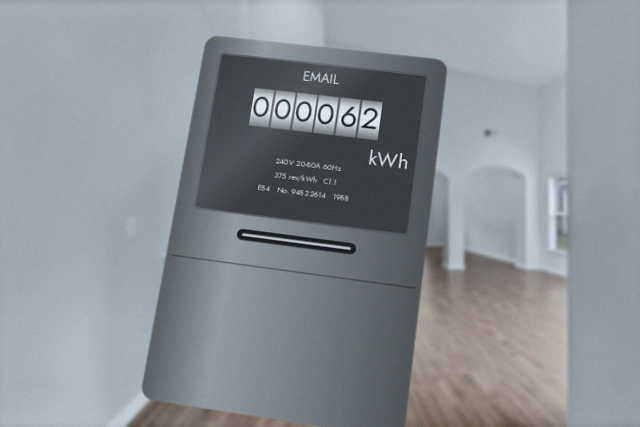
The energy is kWh 62
